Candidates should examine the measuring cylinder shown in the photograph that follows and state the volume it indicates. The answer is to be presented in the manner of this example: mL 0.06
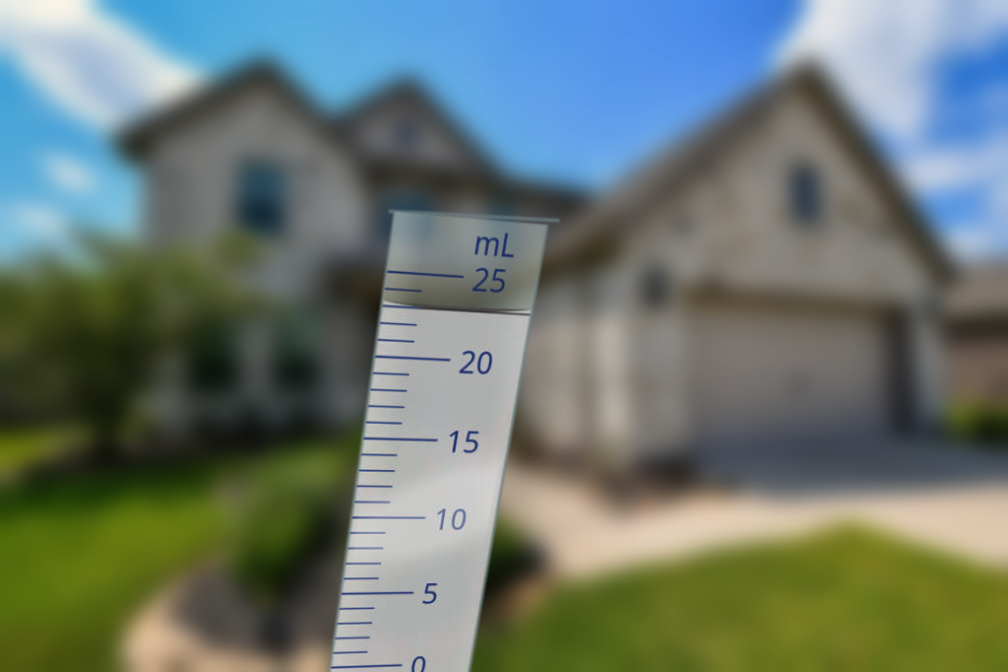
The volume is mL 23
